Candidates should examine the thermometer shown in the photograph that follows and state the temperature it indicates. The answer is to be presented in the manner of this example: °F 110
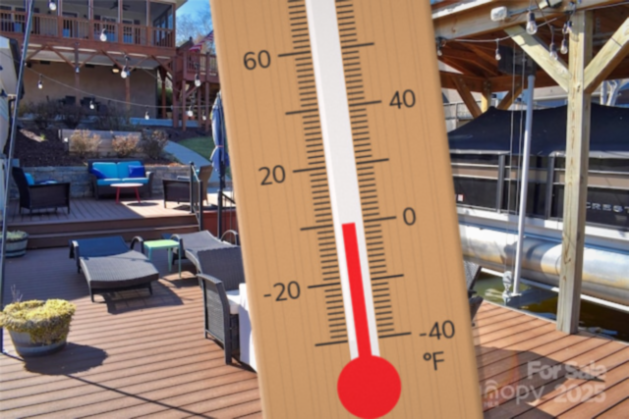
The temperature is °F 0
